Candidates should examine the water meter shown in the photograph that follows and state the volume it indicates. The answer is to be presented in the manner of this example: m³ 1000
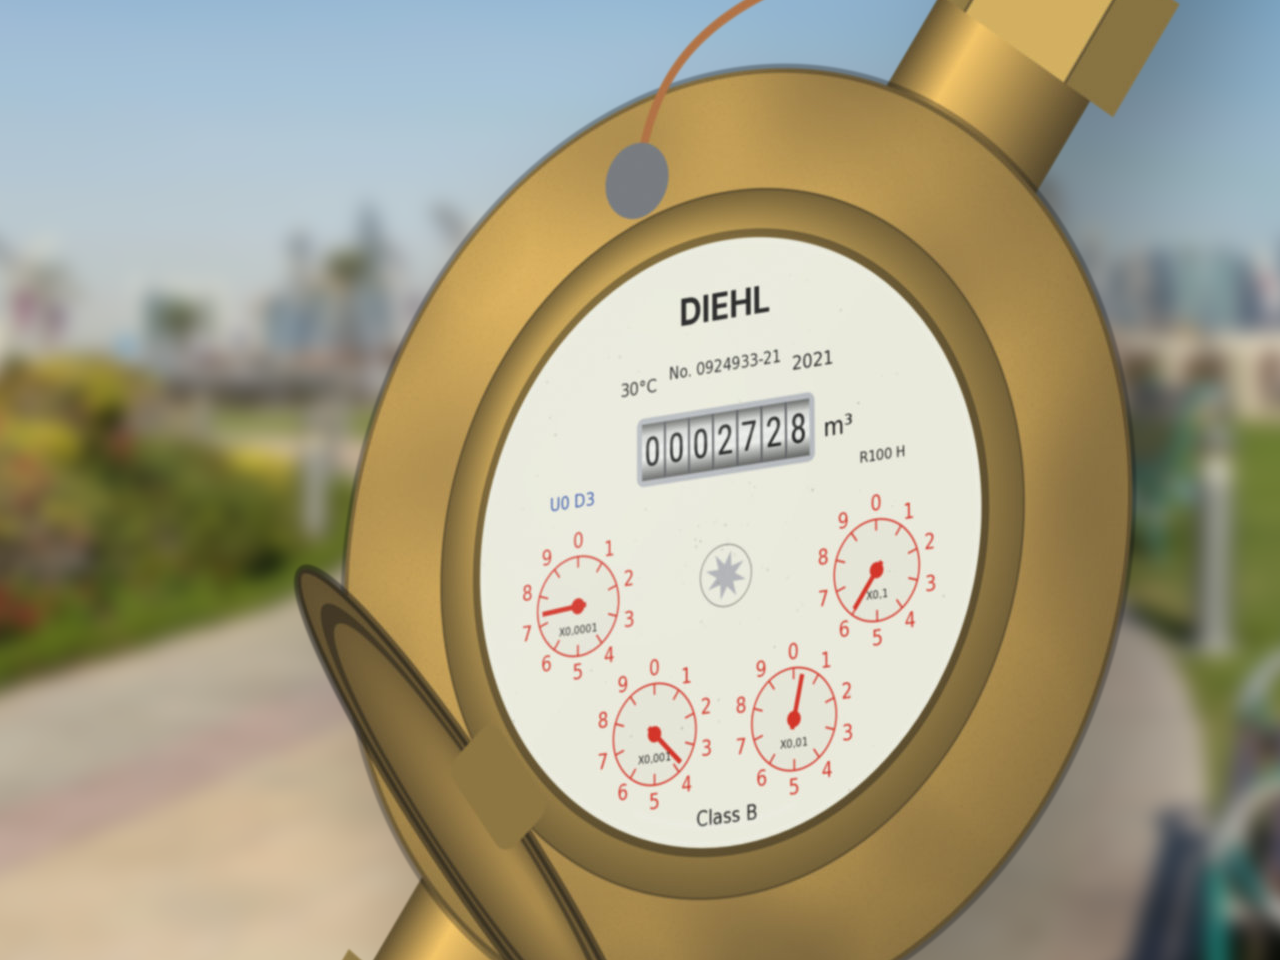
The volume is m³ 2728.6037
